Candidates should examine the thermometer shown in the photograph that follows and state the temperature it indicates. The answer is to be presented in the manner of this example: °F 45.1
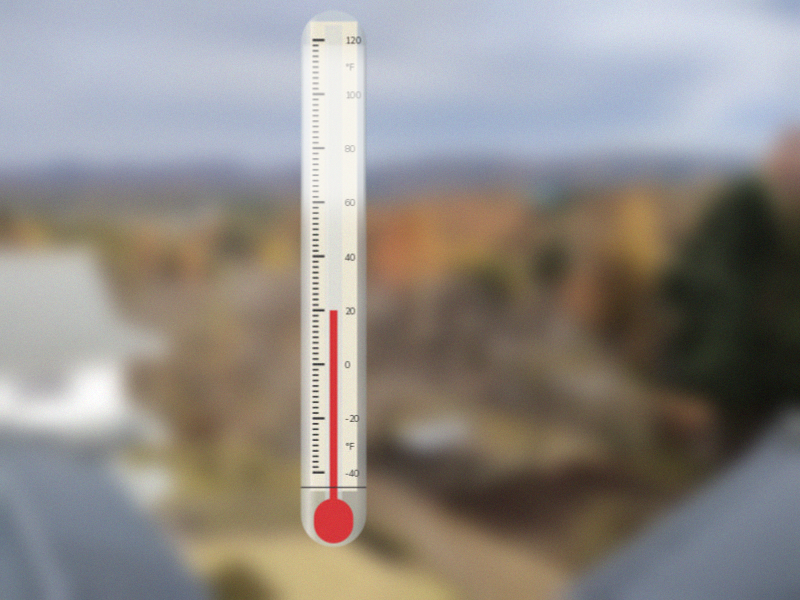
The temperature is °F 20
